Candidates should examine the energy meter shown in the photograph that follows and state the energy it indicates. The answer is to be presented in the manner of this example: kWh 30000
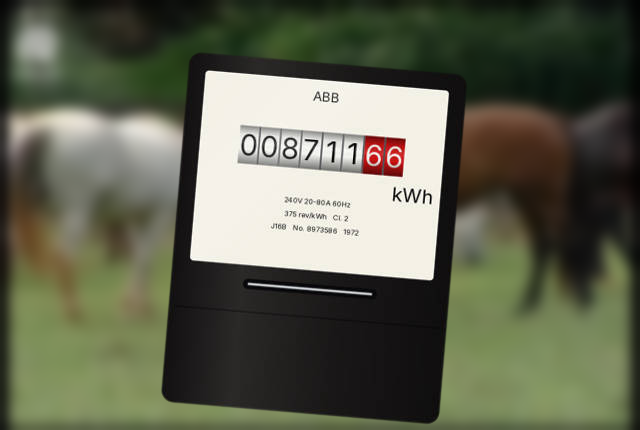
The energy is kWh 8711.66
